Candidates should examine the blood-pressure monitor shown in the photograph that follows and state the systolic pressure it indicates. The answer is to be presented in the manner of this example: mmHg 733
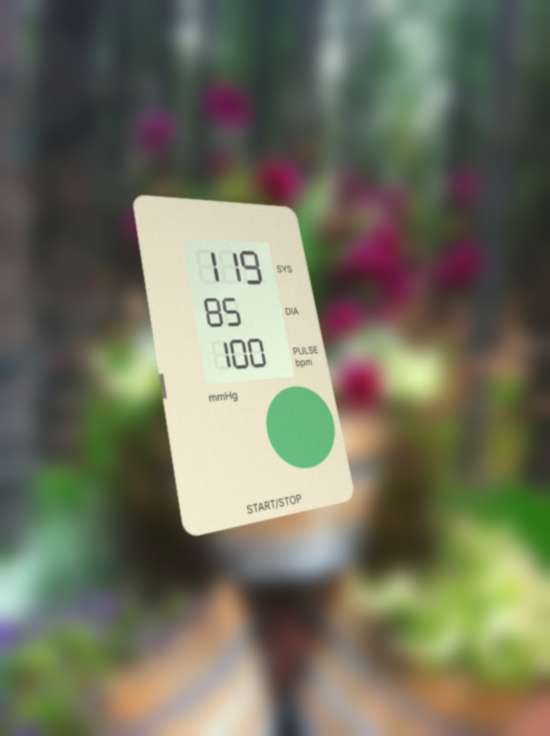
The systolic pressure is mmHg 119
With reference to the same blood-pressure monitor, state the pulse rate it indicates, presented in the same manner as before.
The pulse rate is bpm 100
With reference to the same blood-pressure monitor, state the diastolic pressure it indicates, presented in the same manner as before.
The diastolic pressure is mmHg 85
